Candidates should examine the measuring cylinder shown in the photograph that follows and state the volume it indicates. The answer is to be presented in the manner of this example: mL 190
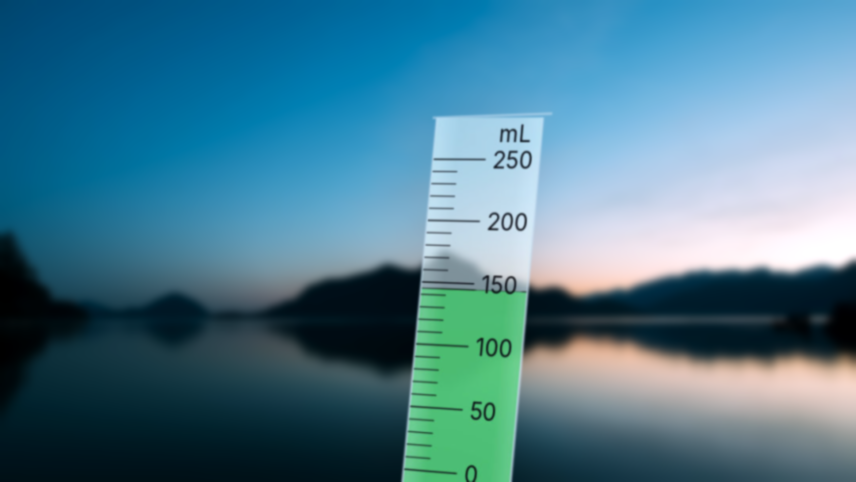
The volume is mL 145
